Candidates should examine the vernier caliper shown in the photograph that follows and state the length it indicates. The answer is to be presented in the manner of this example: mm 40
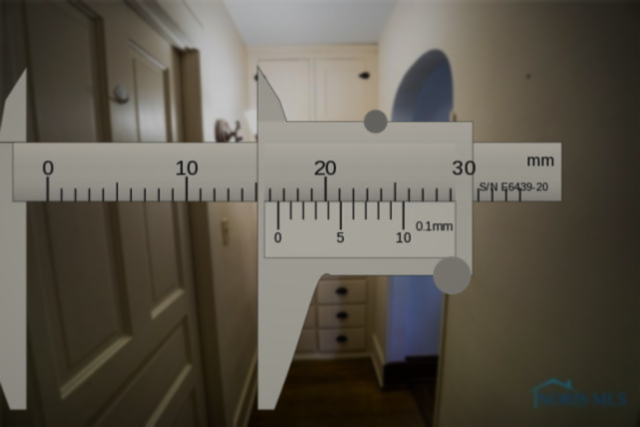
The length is mm 16.6
